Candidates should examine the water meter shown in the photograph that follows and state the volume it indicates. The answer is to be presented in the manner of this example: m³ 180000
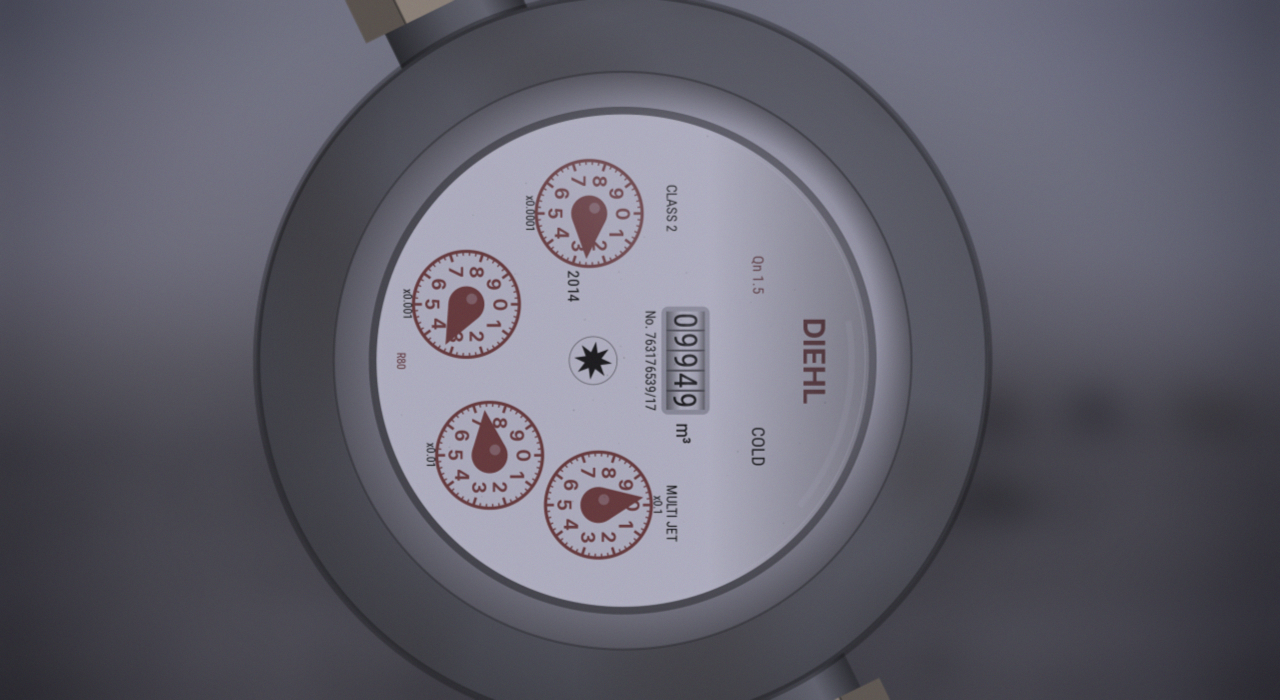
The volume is m³ 9948.9732
